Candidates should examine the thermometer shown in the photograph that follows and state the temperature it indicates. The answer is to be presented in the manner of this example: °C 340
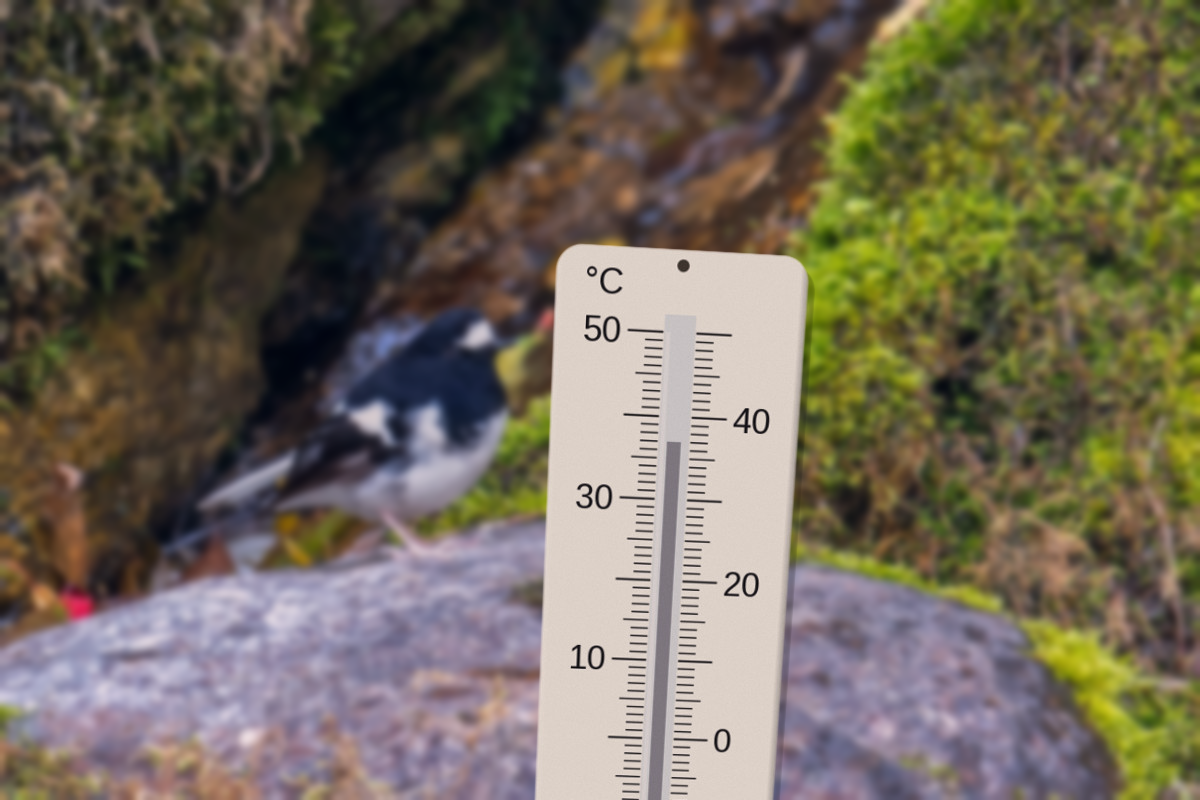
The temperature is °C 37
